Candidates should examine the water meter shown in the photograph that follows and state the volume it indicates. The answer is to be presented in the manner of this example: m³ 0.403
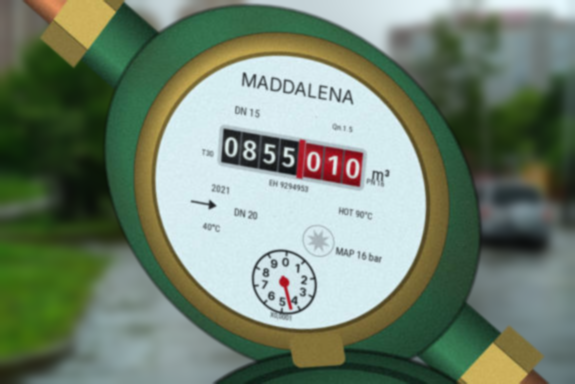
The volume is m³ 855.0104
